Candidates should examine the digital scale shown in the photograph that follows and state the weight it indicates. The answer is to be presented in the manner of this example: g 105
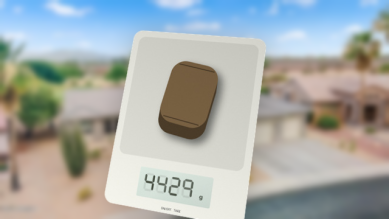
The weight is g 4429
